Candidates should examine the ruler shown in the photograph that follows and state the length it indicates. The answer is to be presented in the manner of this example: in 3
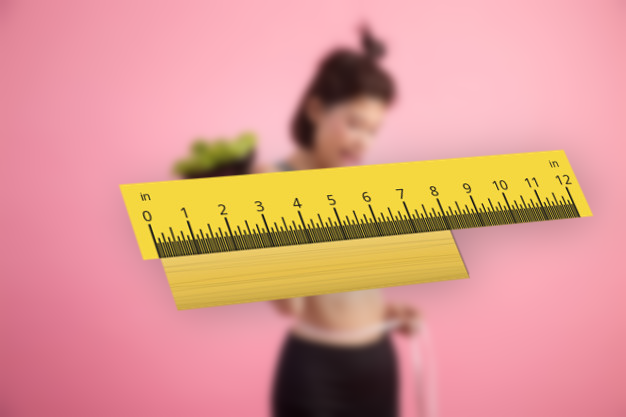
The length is in 8
